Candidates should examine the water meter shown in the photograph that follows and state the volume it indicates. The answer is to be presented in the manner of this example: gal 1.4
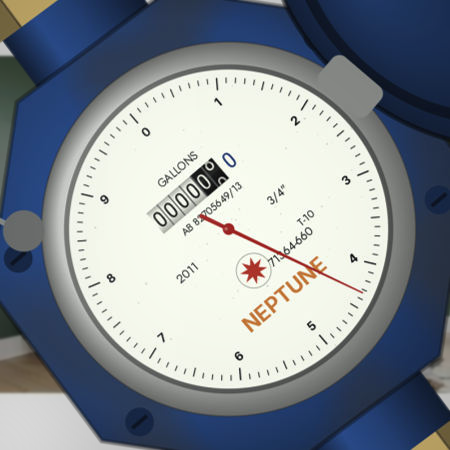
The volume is gal 84.3
